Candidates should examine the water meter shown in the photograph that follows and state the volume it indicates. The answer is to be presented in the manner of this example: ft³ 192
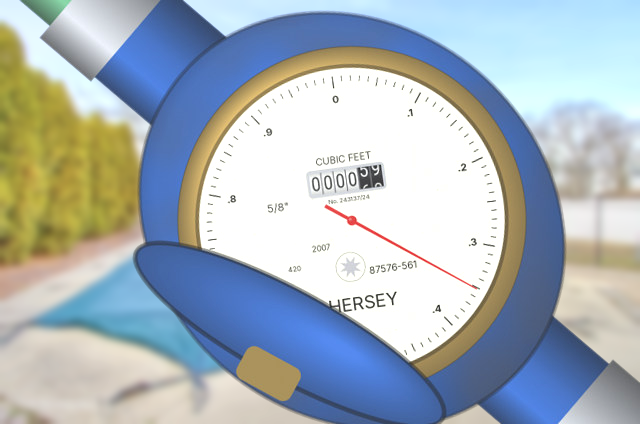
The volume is ft³ 59.35
